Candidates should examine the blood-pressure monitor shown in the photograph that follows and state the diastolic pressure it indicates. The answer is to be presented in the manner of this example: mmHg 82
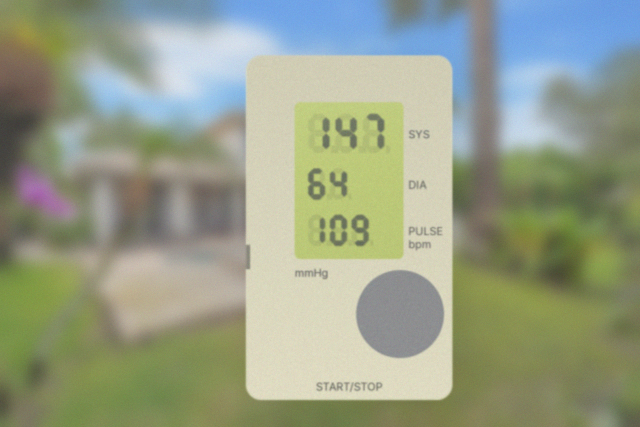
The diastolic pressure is mmHg 64
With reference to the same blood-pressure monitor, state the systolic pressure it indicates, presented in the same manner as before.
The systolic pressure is mmHg 147
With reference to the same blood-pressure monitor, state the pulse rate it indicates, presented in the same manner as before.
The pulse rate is bpm 109
